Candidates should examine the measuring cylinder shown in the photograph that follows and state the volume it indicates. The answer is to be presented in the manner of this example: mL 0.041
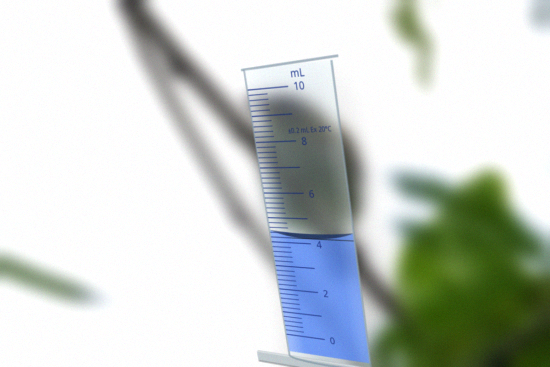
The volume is mL 4.2
